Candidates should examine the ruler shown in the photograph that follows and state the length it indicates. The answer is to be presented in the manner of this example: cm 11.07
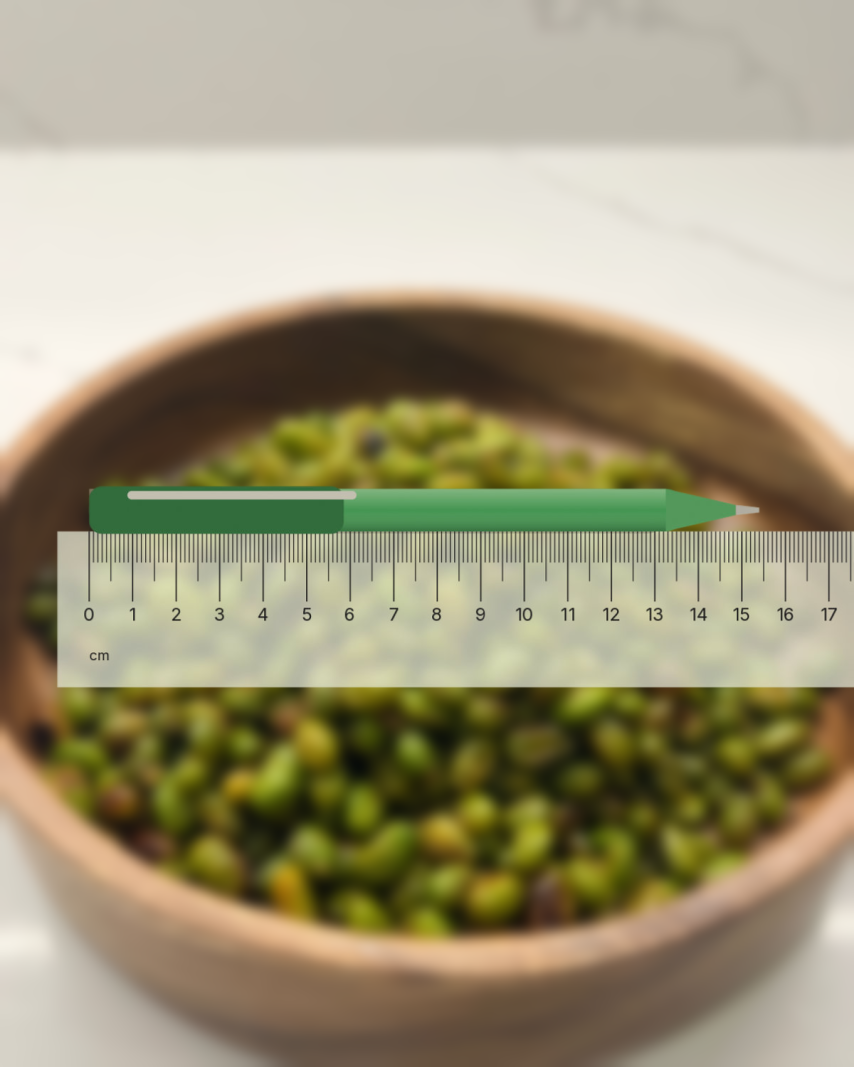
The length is cm 15.4
